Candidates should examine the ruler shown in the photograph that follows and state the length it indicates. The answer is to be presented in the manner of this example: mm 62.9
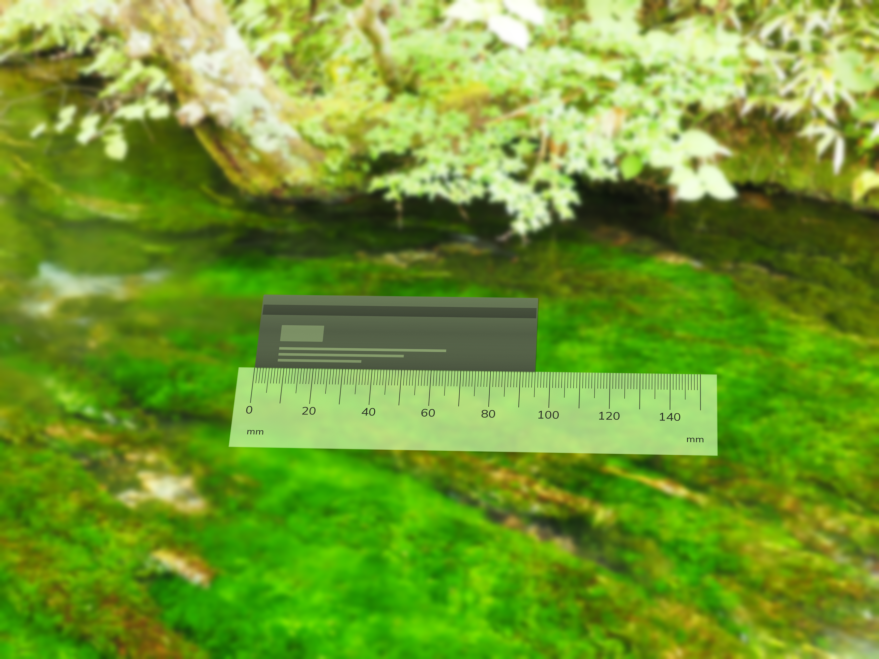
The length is mm 95
